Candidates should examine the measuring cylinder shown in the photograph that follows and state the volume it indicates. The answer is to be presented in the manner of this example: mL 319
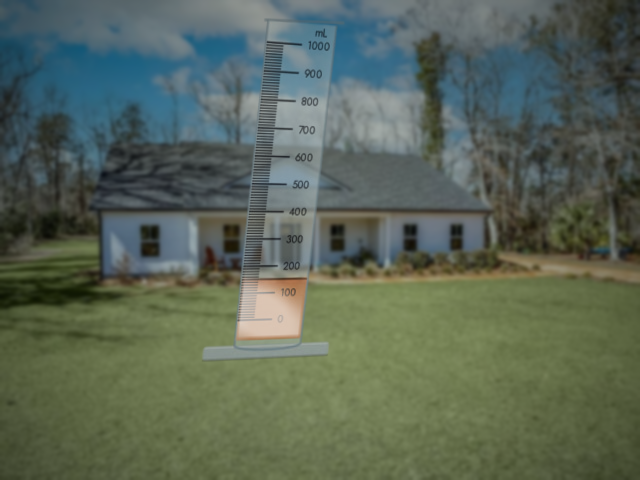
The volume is mL 150
